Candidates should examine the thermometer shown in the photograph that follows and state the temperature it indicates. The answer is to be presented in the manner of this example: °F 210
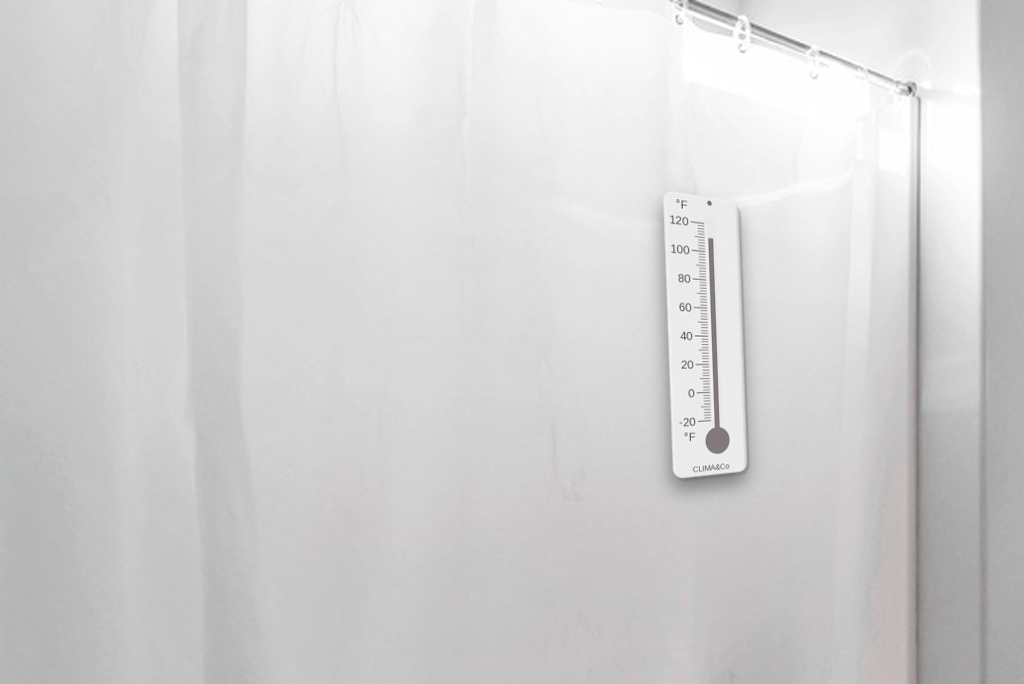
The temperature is °F 110
